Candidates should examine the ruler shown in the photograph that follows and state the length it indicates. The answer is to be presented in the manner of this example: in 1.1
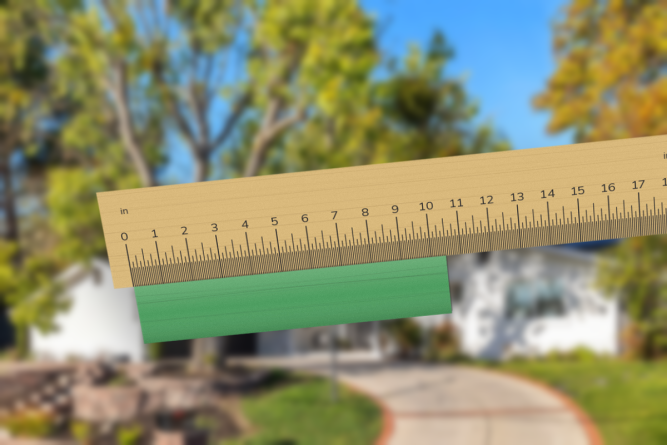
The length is in 10.5
